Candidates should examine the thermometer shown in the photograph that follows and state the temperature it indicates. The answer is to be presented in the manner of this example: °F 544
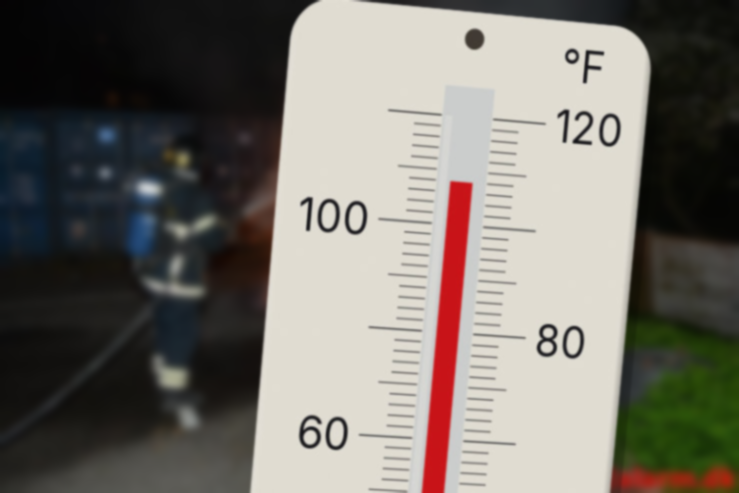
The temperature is °F 108
